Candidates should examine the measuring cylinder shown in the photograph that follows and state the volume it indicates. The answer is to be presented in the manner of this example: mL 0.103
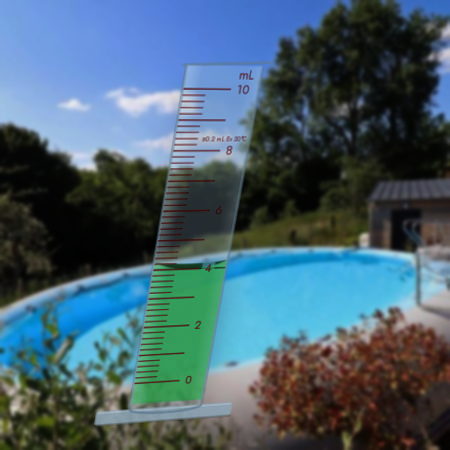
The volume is mL 4
